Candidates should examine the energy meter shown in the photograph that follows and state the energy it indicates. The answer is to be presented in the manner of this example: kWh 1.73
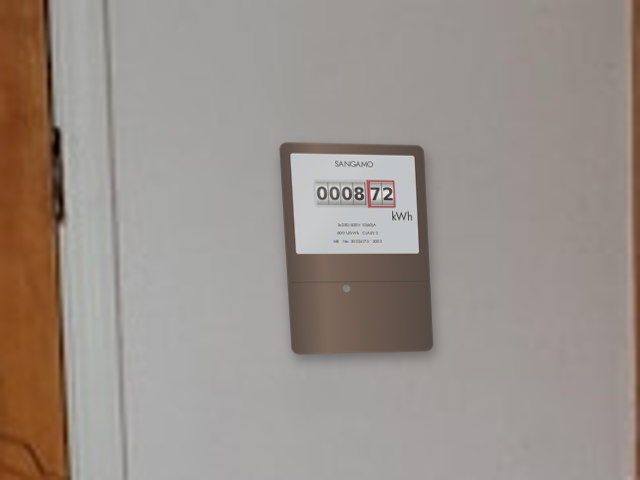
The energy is kWh 8.72
